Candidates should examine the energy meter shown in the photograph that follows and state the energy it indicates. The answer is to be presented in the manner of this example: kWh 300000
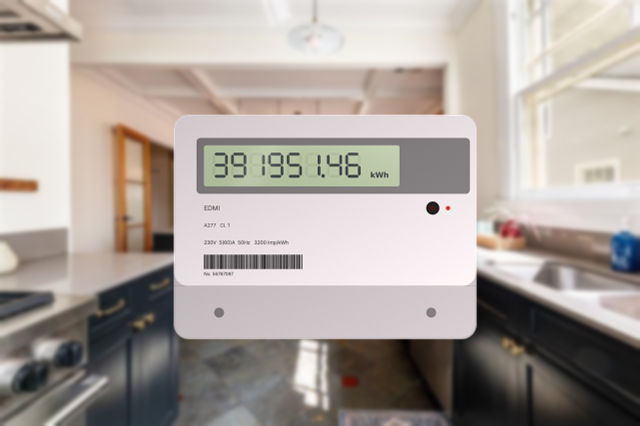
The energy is kWh 391951.46
